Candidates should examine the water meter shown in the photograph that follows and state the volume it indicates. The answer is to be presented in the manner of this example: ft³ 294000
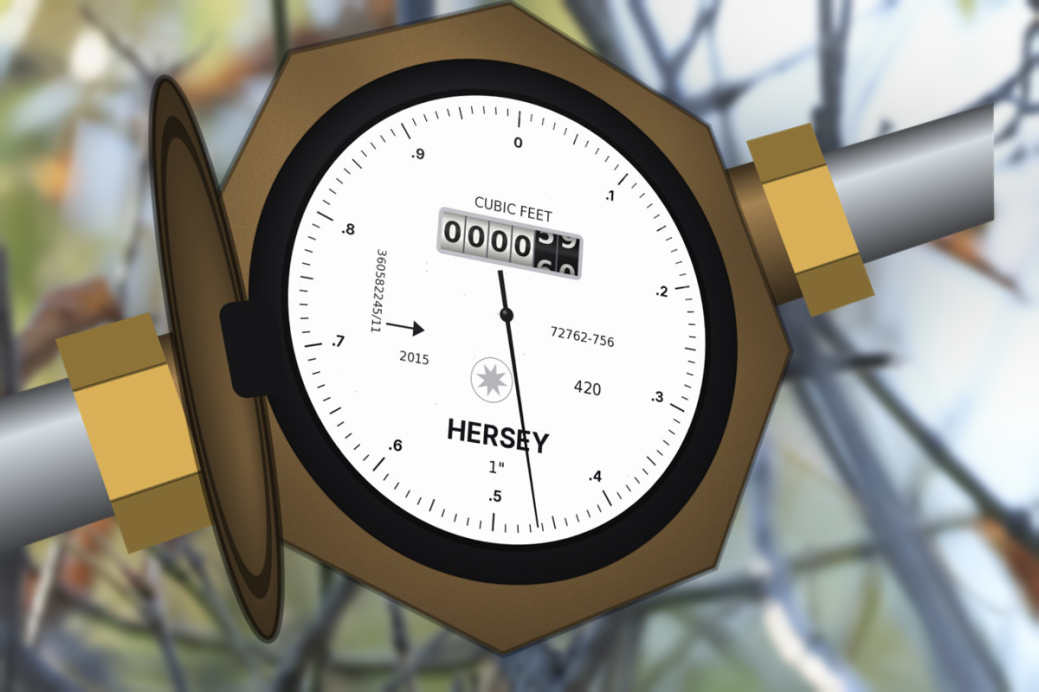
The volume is ft³ 59.46
